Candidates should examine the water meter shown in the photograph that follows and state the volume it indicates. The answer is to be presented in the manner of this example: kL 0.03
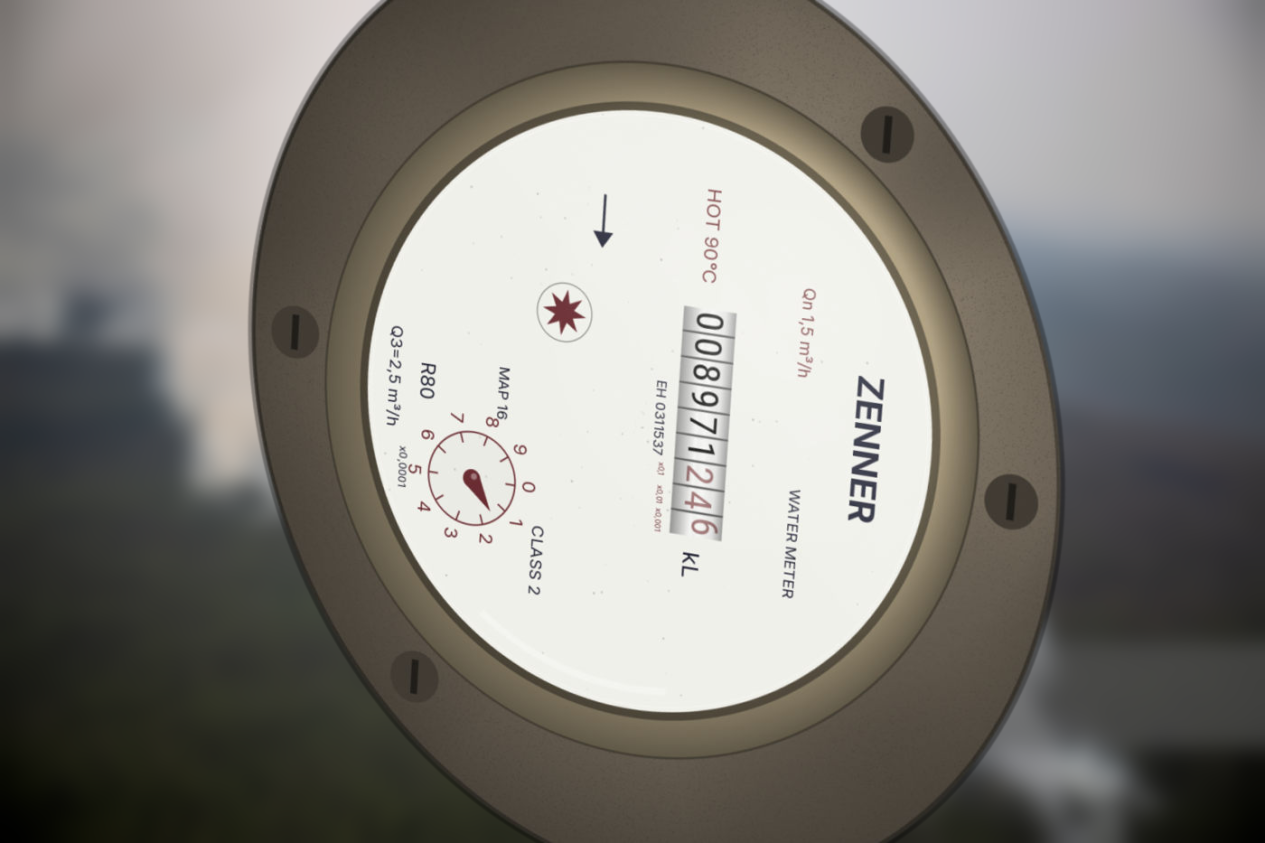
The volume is kL 8971.2461
